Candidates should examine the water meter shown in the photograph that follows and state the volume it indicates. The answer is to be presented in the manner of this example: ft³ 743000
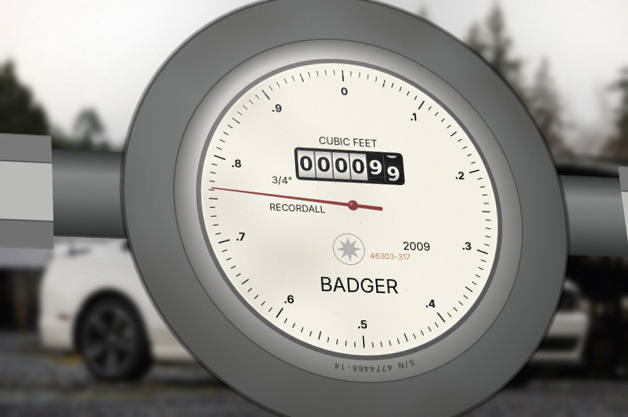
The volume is ft³ 98.76
